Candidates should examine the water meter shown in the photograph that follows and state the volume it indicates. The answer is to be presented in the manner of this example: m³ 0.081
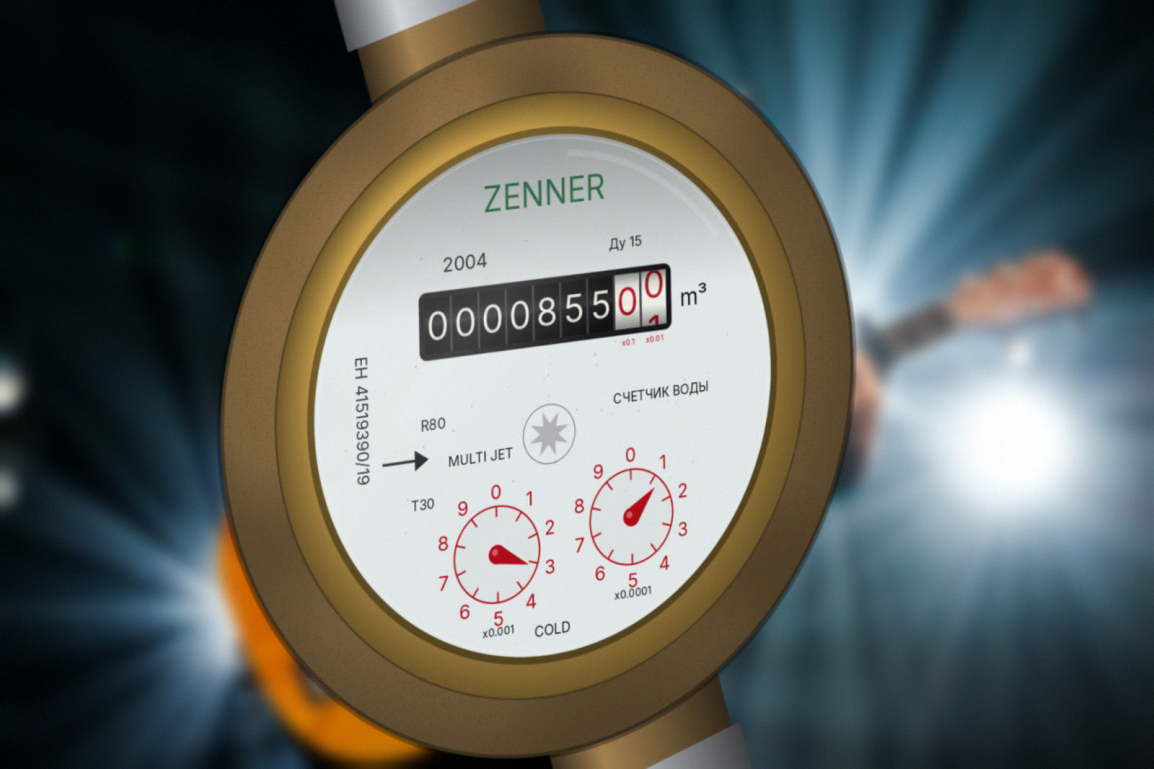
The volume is m³ 855.0031
